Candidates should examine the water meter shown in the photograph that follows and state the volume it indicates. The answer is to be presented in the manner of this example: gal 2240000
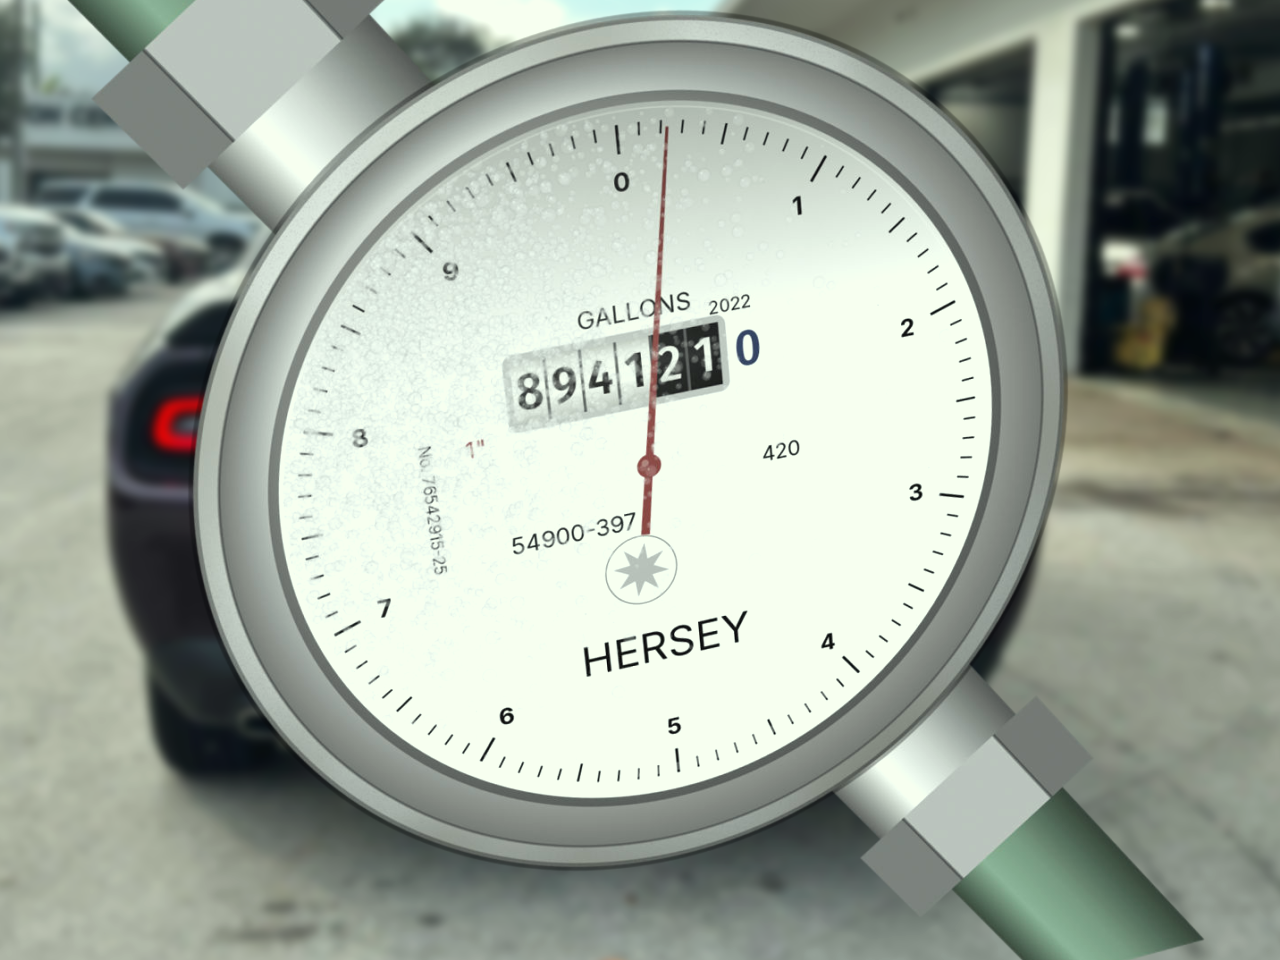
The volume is gal 8941210.2
